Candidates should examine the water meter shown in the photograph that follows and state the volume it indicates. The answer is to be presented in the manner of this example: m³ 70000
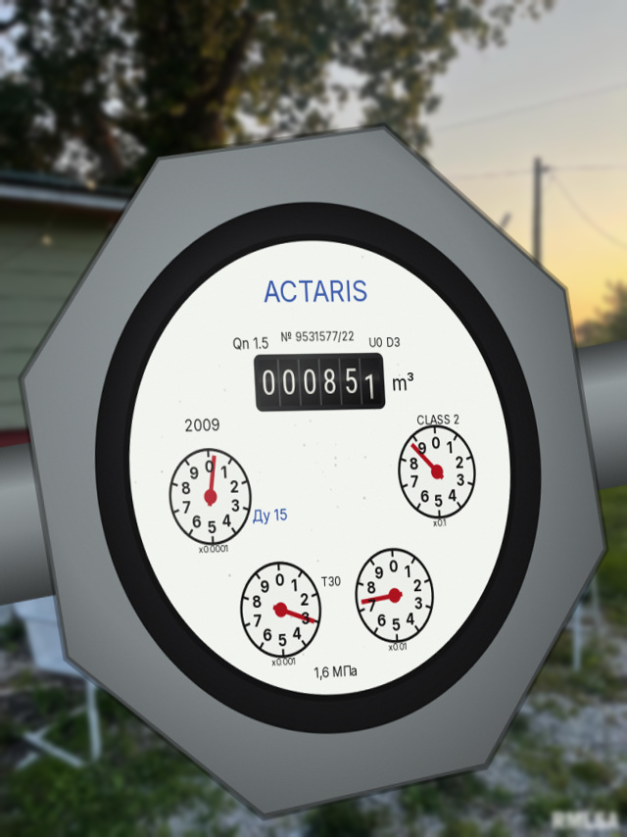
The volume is m³ 850.8730
